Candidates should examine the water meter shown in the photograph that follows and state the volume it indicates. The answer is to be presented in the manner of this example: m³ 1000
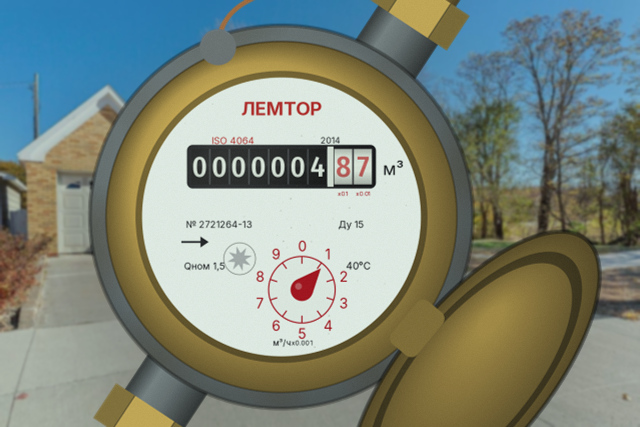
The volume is m³ 4.871
